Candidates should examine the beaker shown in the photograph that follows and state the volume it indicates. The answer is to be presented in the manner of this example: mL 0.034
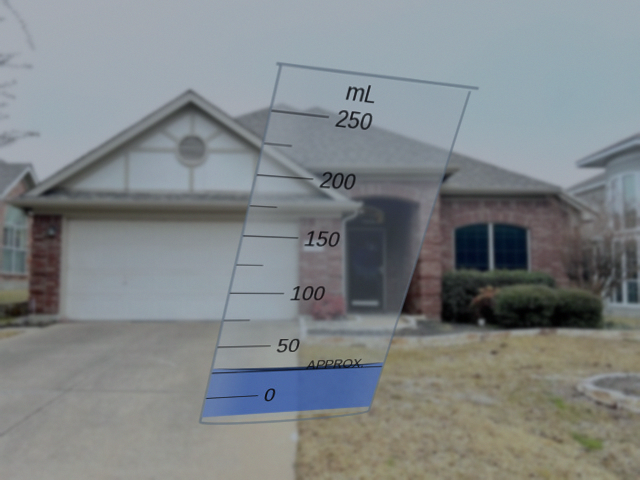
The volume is mL 25
